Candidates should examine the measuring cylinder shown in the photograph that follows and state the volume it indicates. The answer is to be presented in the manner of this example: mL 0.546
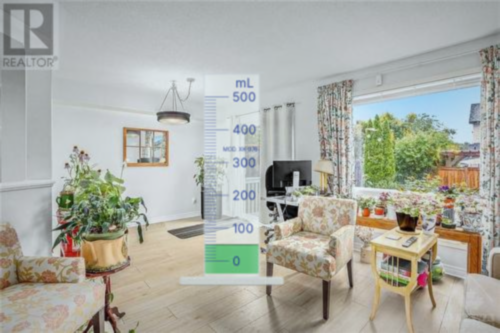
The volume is mL 50
